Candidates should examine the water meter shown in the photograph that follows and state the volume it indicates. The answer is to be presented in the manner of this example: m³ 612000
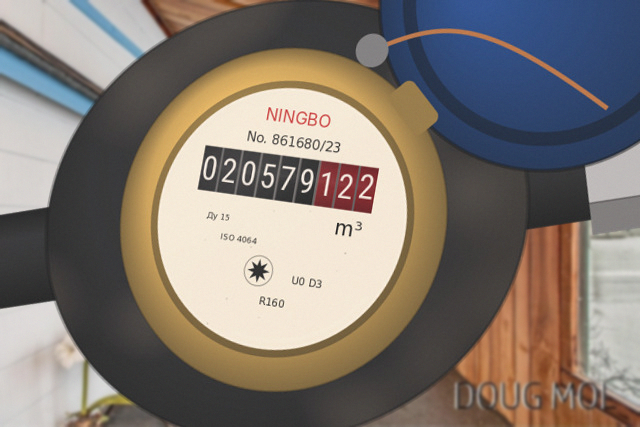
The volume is m³ 20579.122
